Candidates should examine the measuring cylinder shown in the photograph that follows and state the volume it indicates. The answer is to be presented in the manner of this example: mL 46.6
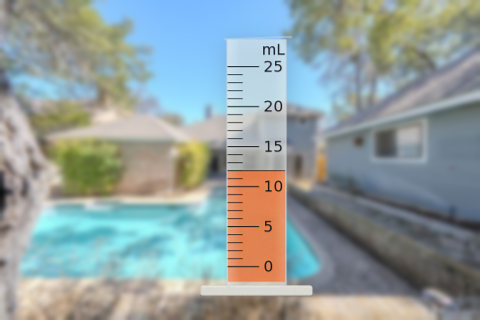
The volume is mL 12
